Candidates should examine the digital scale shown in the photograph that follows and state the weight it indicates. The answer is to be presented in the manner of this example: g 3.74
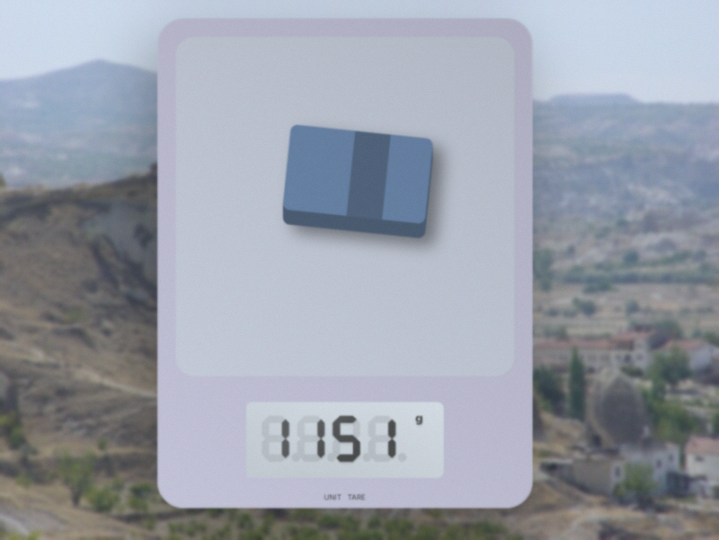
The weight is g 1151
